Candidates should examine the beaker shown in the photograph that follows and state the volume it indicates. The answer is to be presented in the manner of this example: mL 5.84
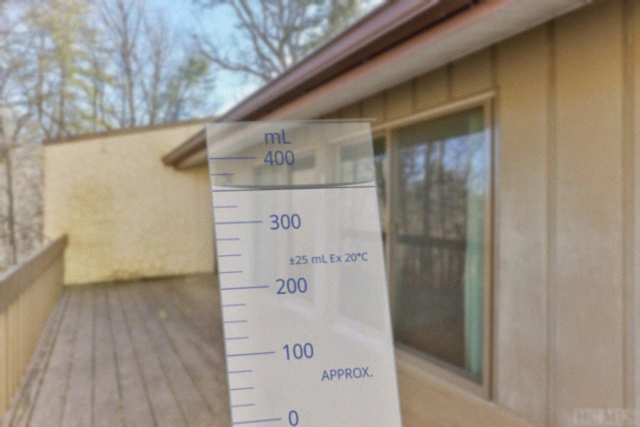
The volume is mL 350
